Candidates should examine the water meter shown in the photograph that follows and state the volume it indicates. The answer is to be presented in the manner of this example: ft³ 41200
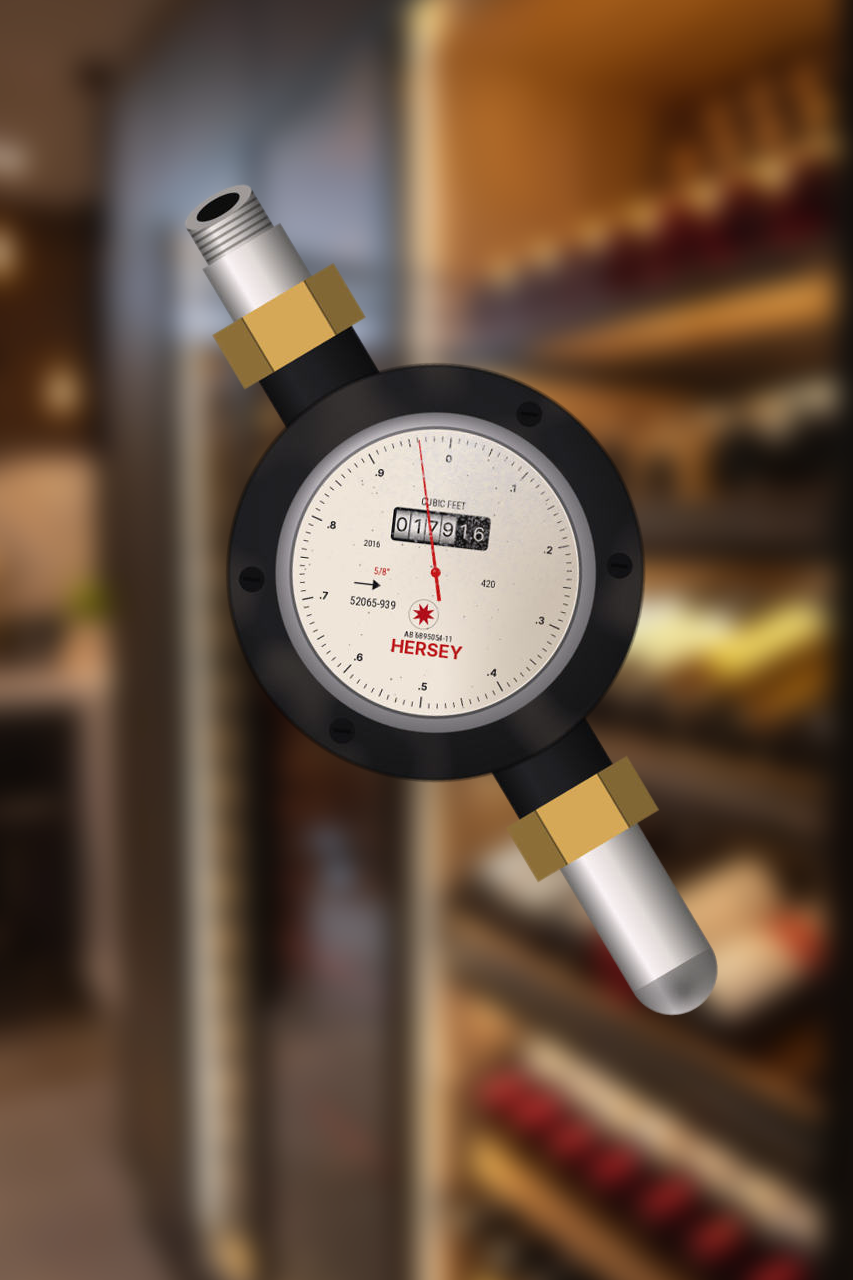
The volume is ft³ 17915.96
